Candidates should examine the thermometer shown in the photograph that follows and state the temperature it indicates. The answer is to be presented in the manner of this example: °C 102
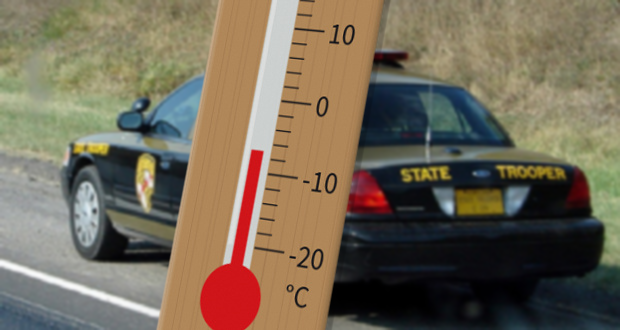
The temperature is °C -7
